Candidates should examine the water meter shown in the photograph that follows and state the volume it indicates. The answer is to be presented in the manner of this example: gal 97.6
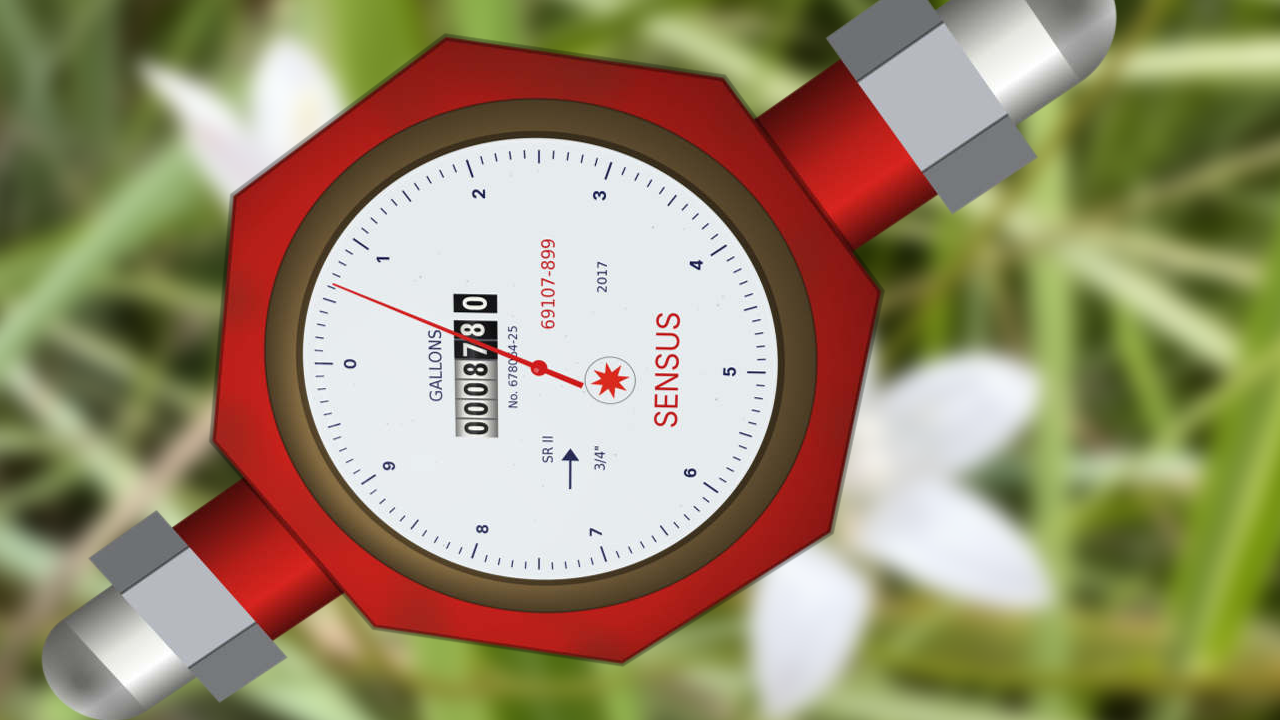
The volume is gal 8780.6
